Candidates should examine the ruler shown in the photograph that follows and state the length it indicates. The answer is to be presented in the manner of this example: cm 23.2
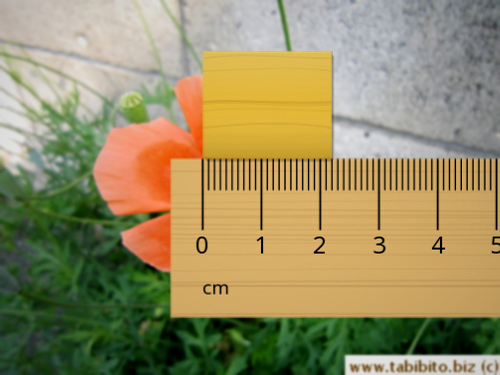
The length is cm 2.2
